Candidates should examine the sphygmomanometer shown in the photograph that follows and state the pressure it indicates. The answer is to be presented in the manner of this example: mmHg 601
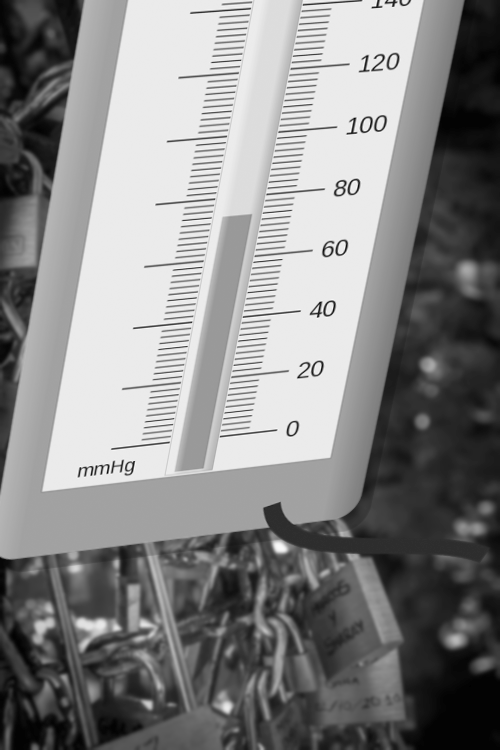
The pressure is mmHg 74
